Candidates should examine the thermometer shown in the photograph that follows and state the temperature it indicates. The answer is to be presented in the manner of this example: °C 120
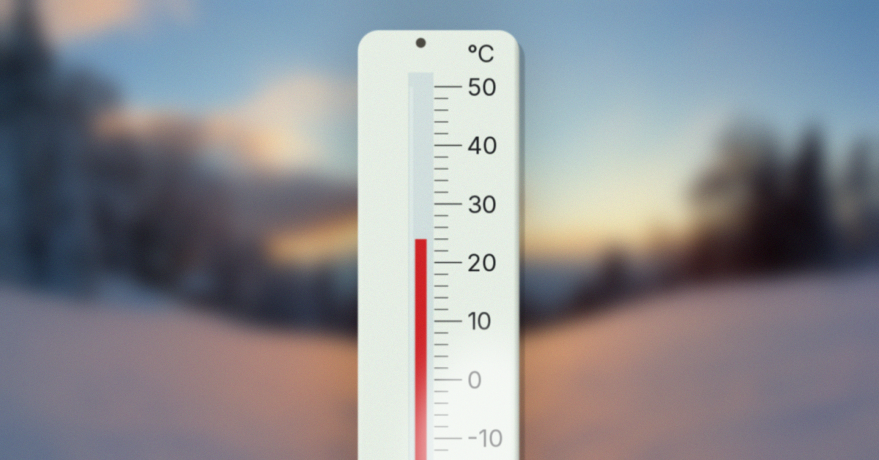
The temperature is °C 24
